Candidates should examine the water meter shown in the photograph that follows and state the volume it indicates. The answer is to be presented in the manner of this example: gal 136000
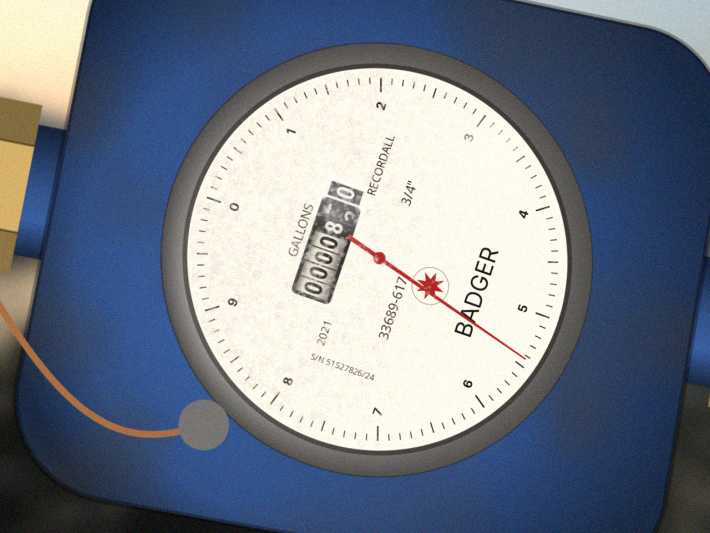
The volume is gal 825.4
